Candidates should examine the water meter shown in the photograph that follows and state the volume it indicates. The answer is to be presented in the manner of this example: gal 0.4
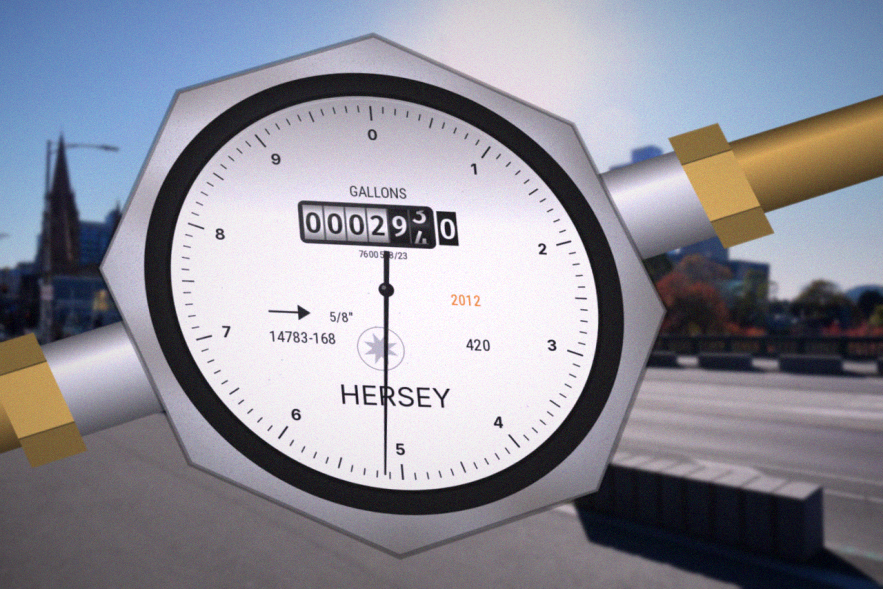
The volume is gal 2935.1
